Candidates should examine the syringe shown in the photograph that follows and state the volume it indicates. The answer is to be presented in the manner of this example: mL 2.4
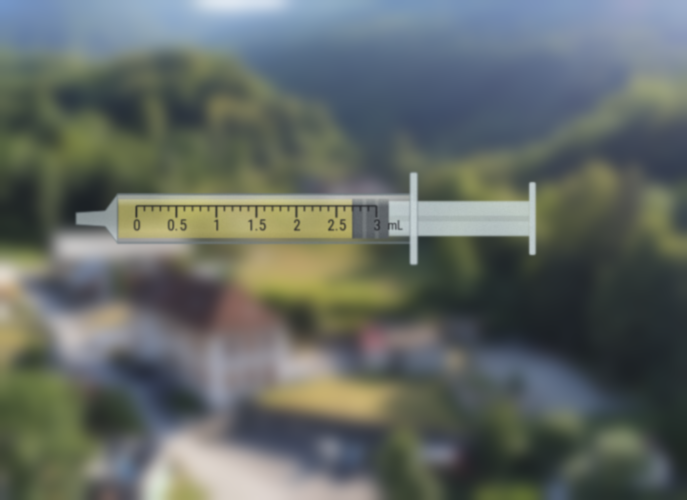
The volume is mL 2.7
